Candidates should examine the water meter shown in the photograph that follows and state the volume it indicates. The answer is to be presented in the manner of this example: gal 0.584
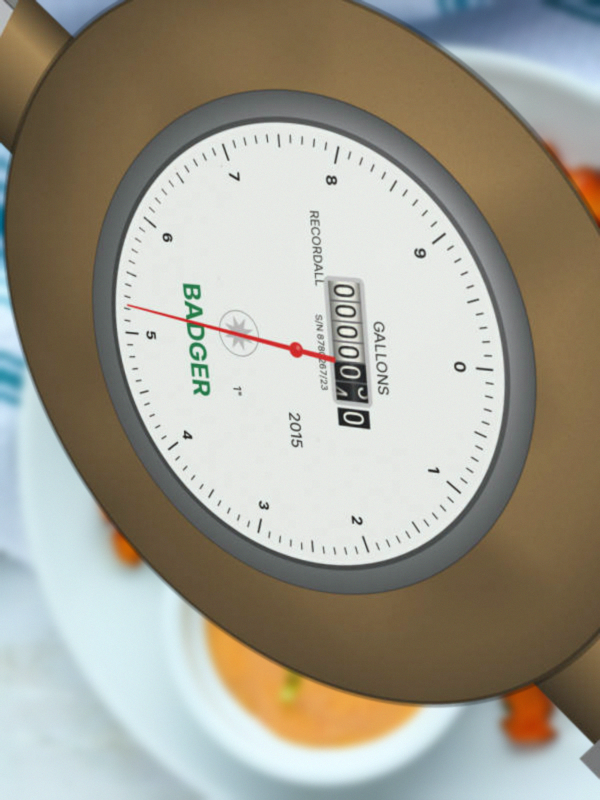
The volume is gal 35.2
